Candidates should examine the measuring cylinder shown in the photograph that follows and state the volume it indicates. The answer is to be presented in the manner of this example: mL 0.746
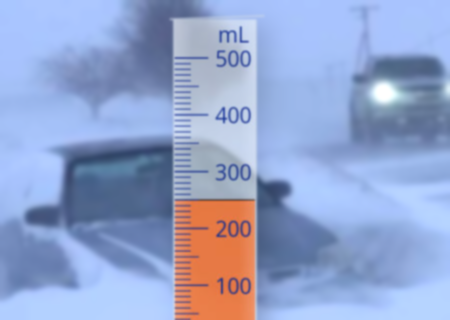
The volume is mL 250
